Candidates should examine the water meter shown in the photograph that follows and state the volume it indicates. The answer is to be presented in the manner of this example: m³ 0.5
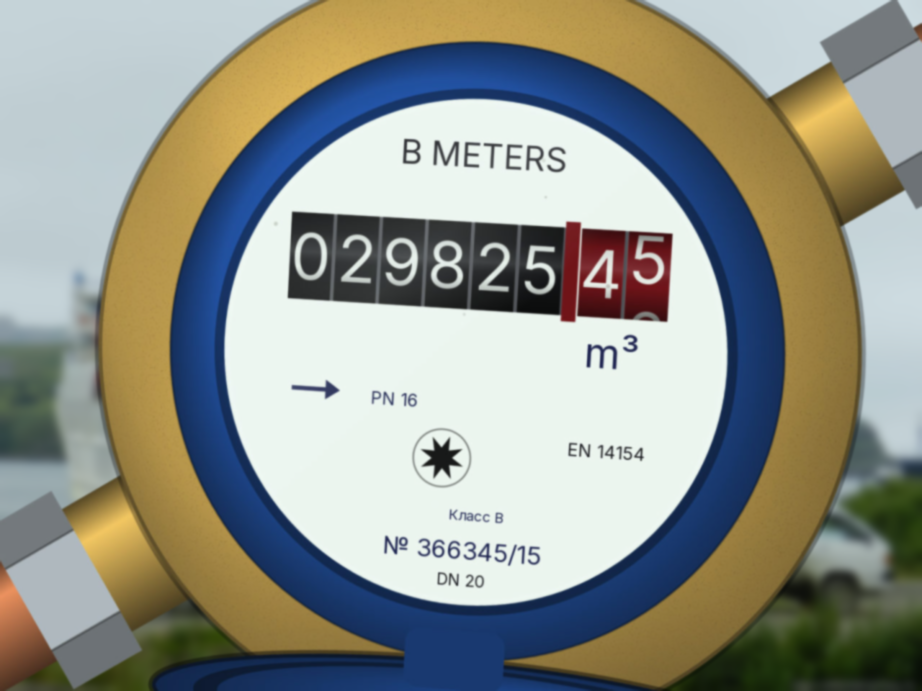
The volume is m³ 29825.45
